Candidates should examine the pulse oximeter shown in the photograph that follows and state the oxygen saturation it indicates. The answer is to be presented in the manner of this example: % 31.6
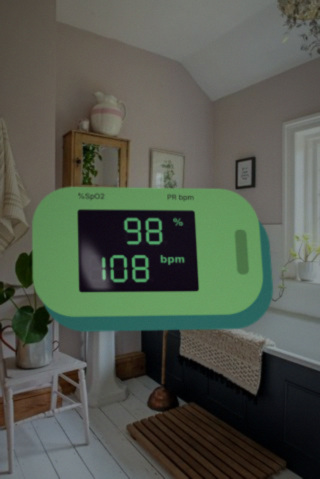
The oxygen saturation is % 98
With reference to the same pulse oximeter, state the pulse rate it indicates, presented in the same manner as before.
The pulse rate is bpm 108
